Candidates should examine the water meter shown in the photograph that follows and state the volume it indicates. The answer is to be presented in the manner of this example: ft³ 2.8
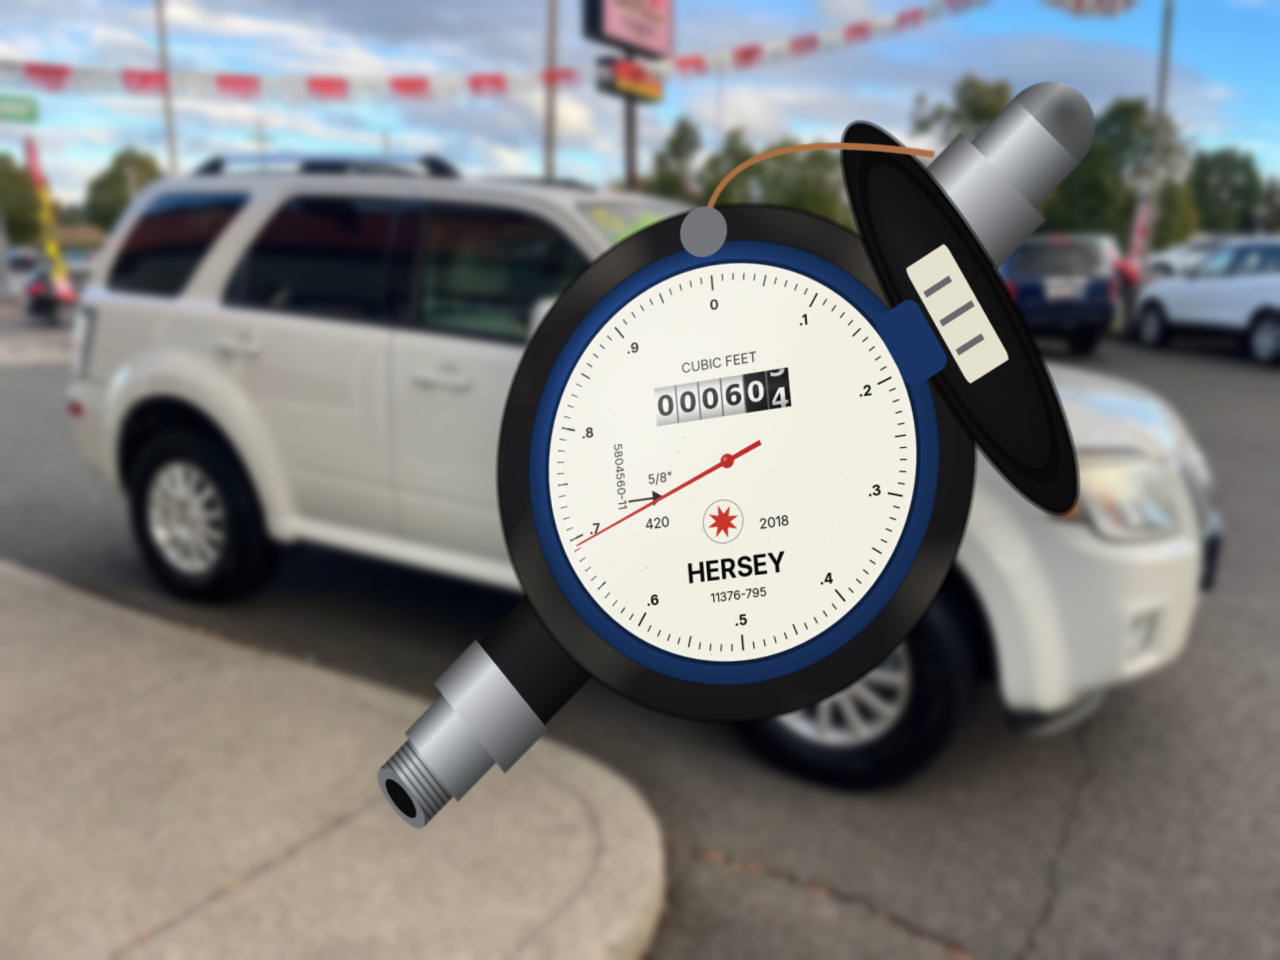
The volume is ft³ 603.69
